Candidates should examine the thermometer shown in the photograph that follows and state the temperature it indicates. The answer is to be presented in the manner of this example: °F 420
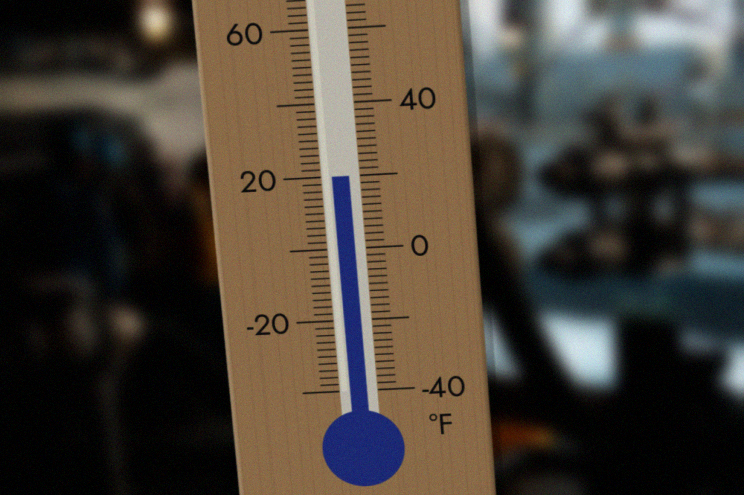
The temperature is °F 20
